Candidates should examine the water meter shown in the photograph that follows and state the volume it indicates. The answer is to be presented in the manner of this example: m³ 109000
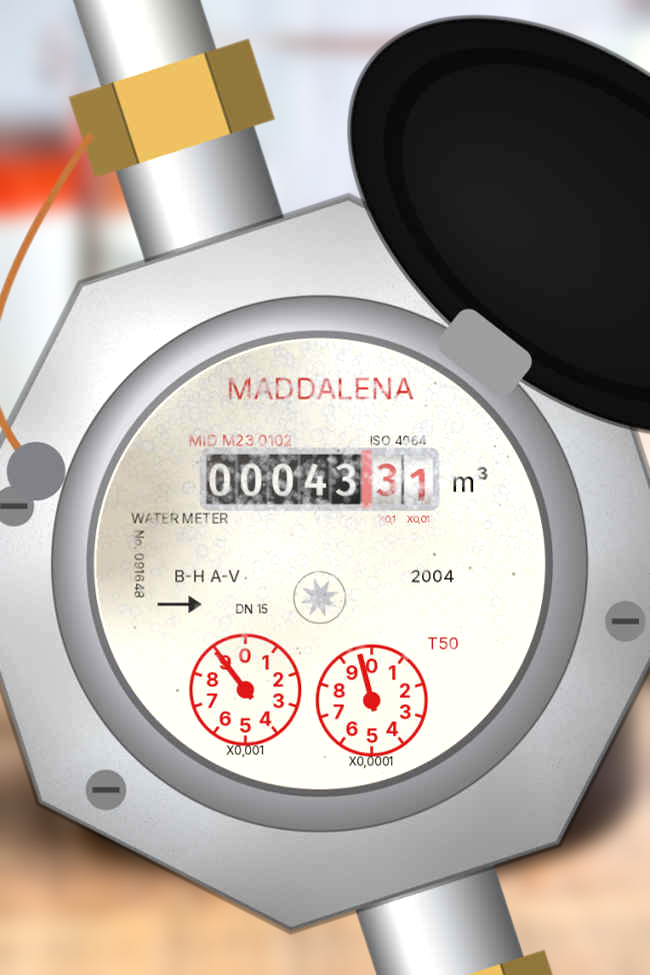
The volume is m³ 43.3089
